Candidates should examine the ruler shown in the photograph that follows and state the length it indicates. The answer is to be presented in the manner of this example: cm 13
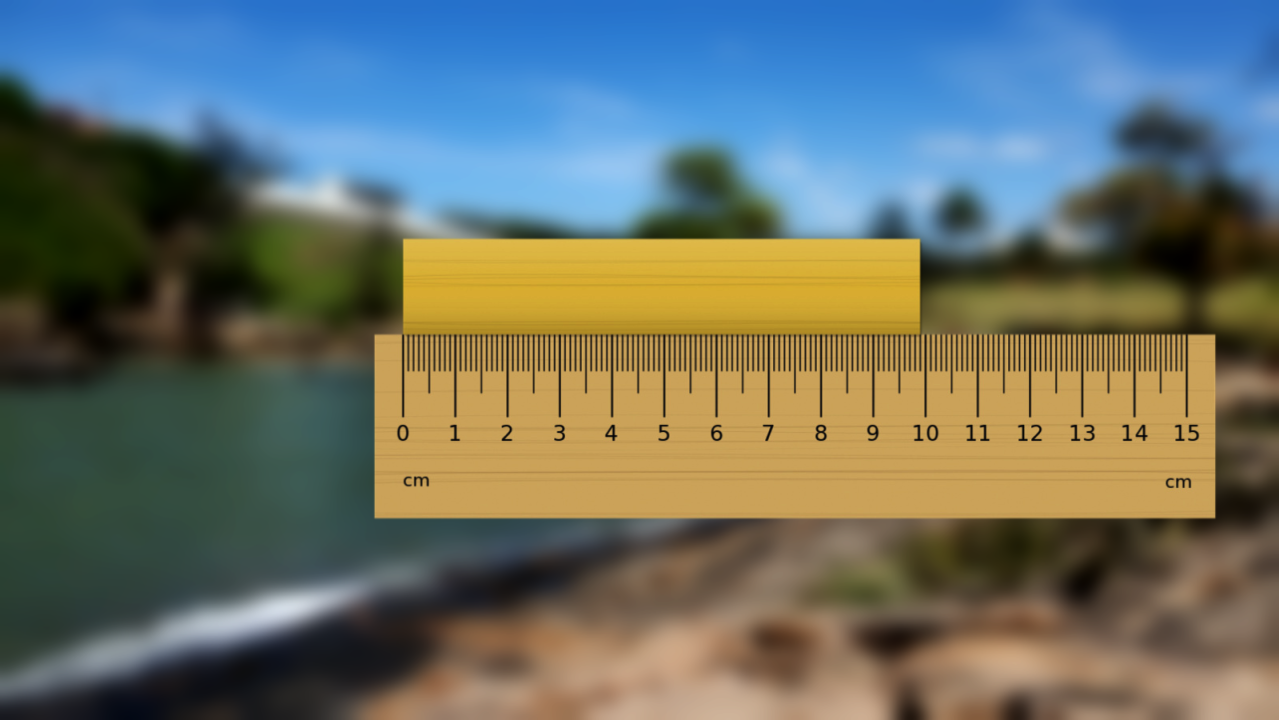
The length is cm 9.9
